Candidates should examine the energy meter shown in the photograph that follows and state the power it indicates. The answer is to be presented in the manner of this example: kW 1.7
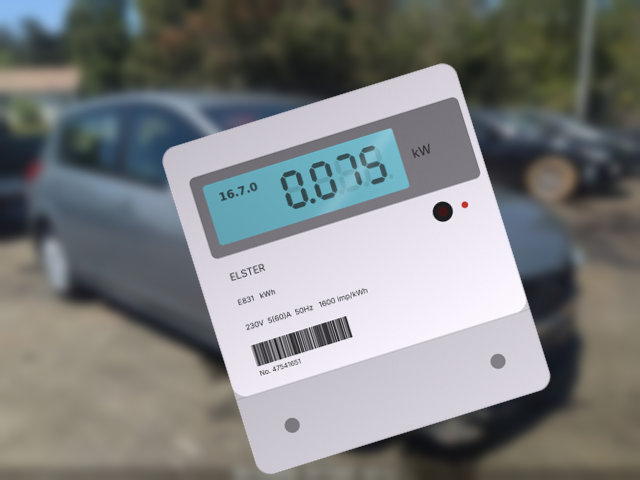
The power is kW 0.075
